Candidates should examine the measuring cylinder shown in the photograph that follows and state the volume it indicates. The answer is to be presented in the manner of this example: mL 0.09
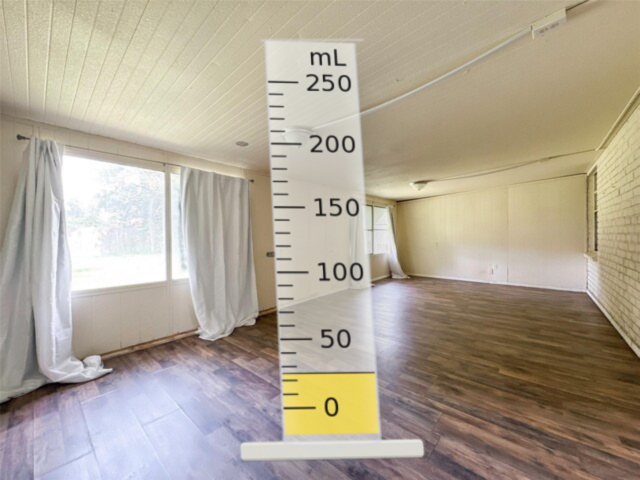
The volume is mL 25
